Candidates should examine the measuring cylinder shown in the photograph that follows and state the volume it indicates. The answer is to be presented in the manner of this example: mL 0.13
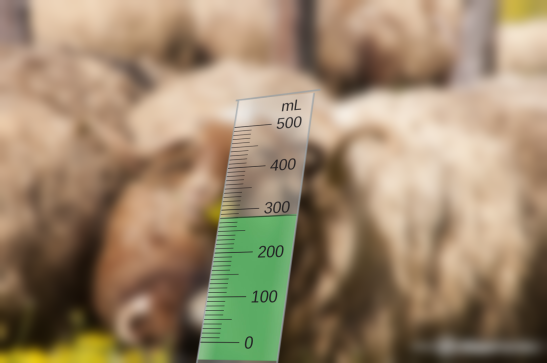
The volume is mL 280
